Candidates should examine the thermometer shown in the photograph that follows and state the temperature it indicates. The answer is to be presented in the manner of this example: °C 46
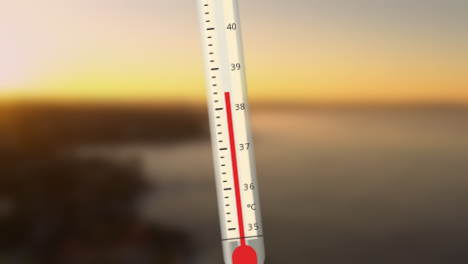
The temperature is °C 38.4
